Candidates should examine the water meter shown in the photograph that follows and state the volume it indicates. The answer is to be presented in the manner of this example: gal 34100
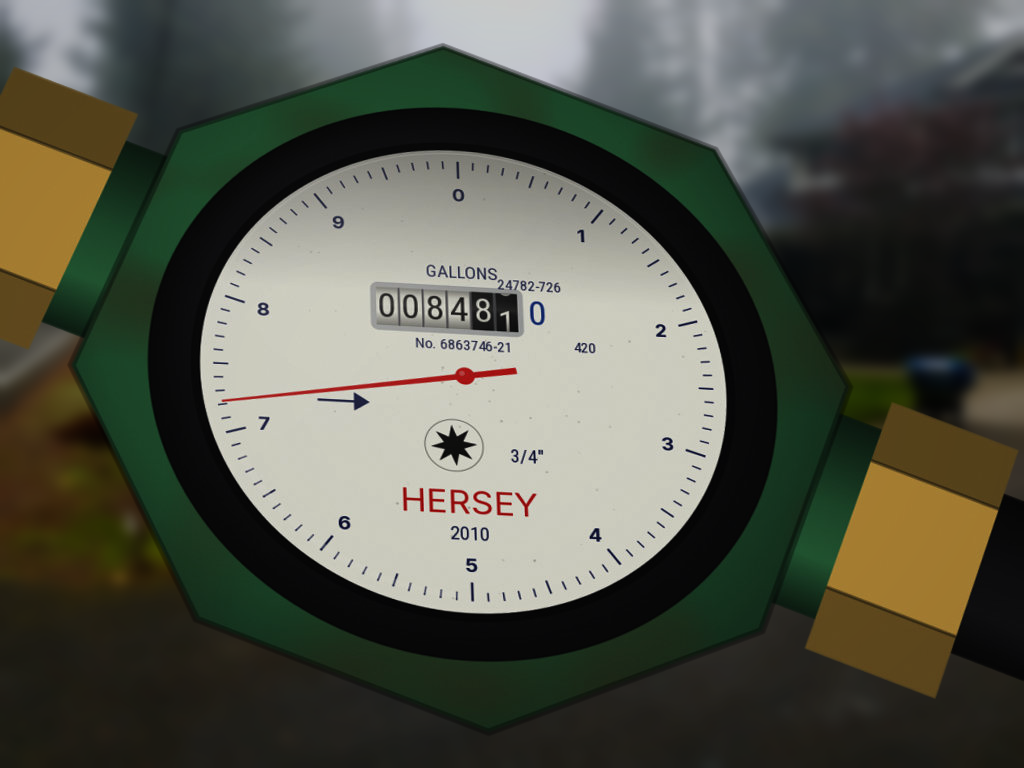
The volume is gal 84807.2
